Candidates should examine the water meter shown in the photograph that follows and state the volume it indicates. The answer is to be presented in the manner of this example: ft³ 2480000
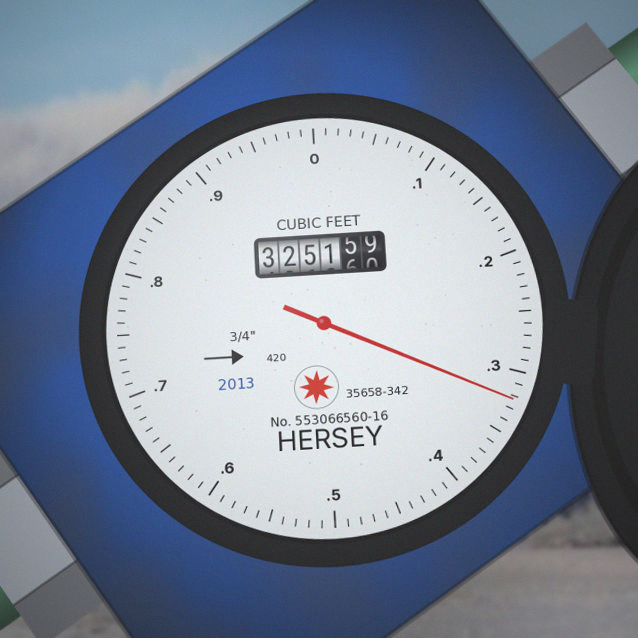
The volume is ft³ 325159.32
